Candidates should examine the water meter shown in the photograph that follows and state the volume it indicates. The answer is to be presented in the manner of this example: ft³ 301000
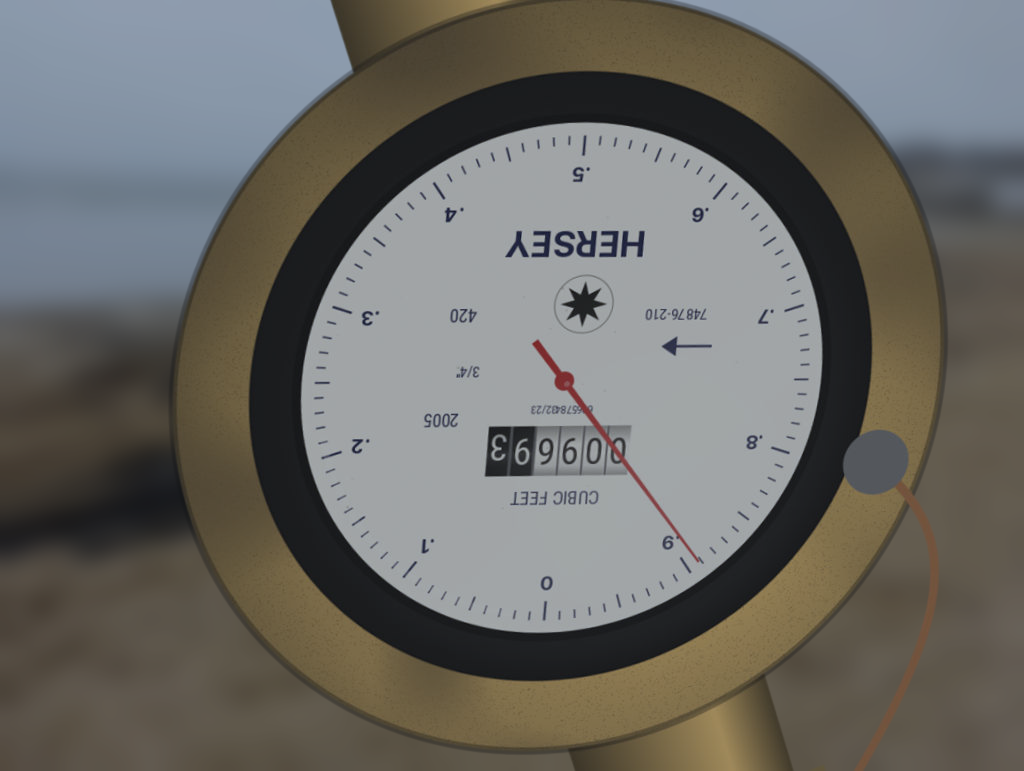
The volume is ft³ 9692.89
